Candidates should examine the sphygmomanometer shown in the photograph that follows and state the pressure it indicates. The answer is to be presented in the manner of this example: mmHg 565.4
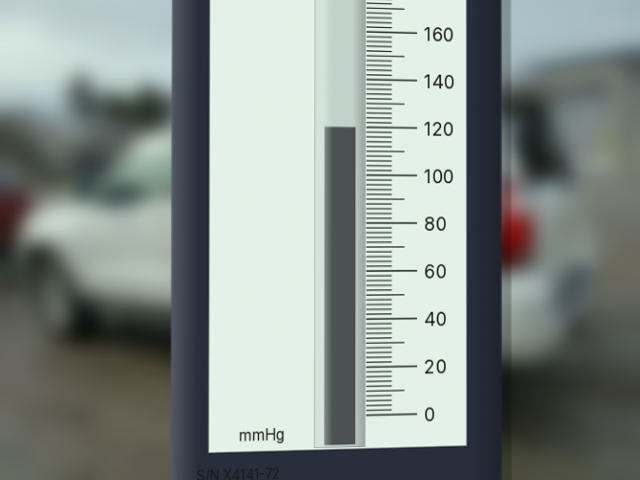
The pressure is mmHg 120
